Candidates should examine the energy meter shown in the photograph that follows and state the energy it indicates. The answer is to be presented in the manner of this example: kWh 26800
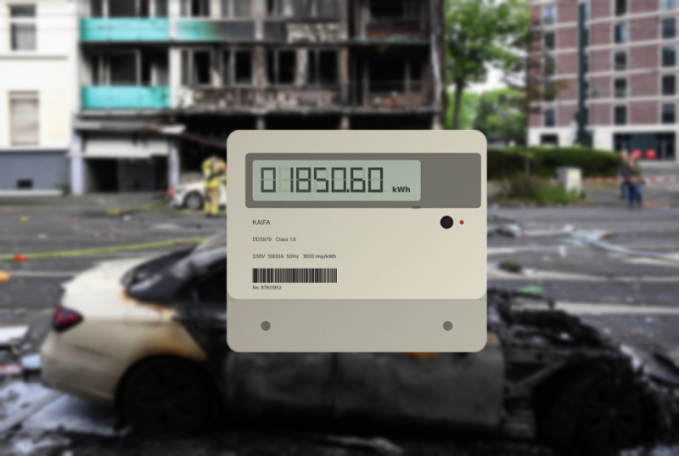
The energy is kWh 1850.60
